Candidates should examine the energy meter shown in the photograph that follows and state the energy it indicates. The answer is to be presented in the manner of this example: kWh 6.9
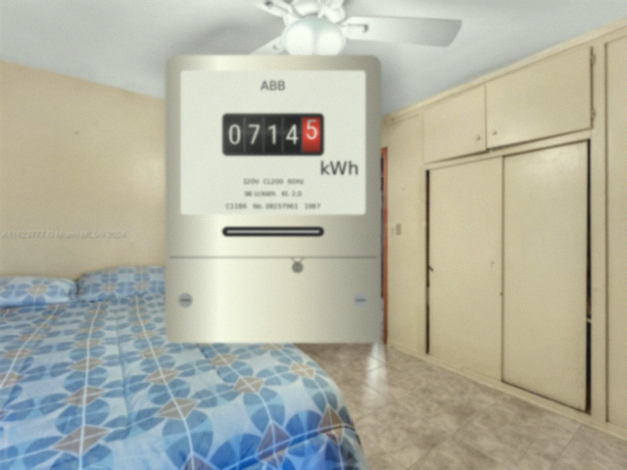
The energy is kWh 714.5
